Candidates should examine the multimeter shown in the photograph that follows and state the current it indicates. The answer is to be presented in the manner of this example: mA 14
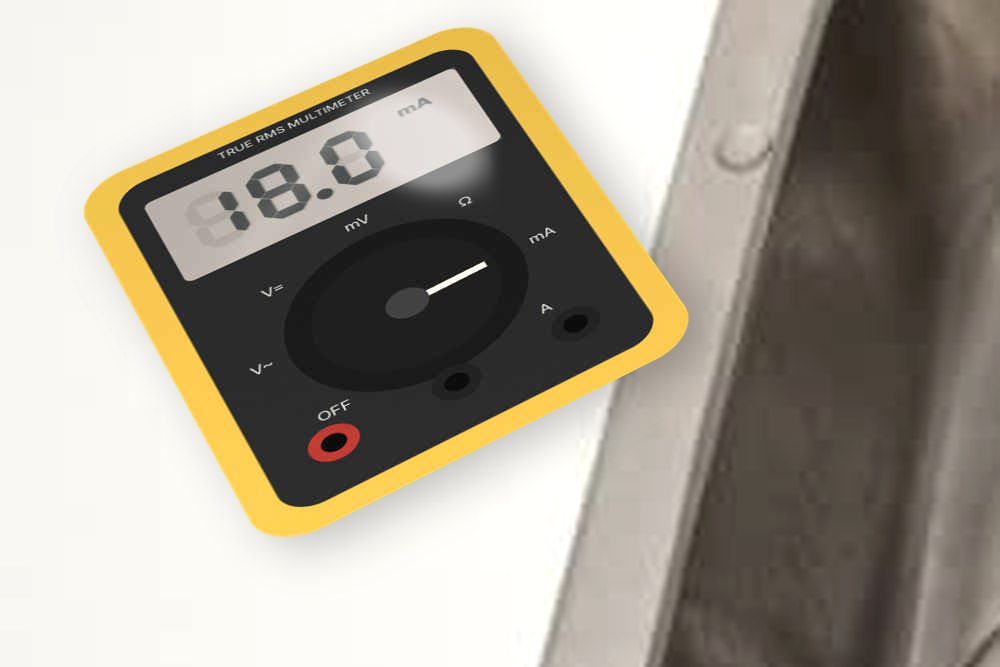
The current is mA 18.0
